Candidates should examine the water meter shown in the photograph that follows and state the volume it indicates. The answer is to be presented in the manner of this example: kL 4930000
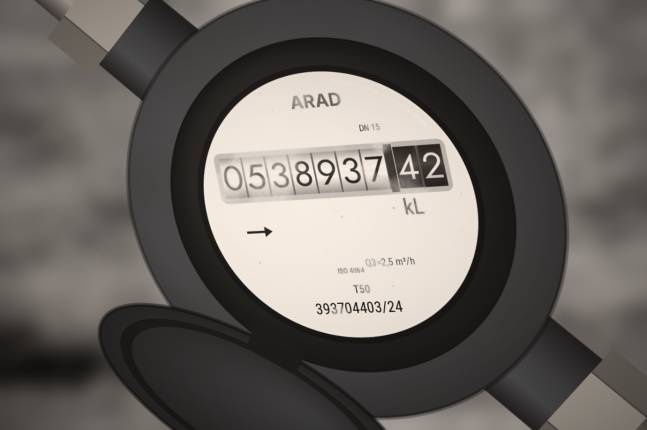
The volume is kL 538937.42
